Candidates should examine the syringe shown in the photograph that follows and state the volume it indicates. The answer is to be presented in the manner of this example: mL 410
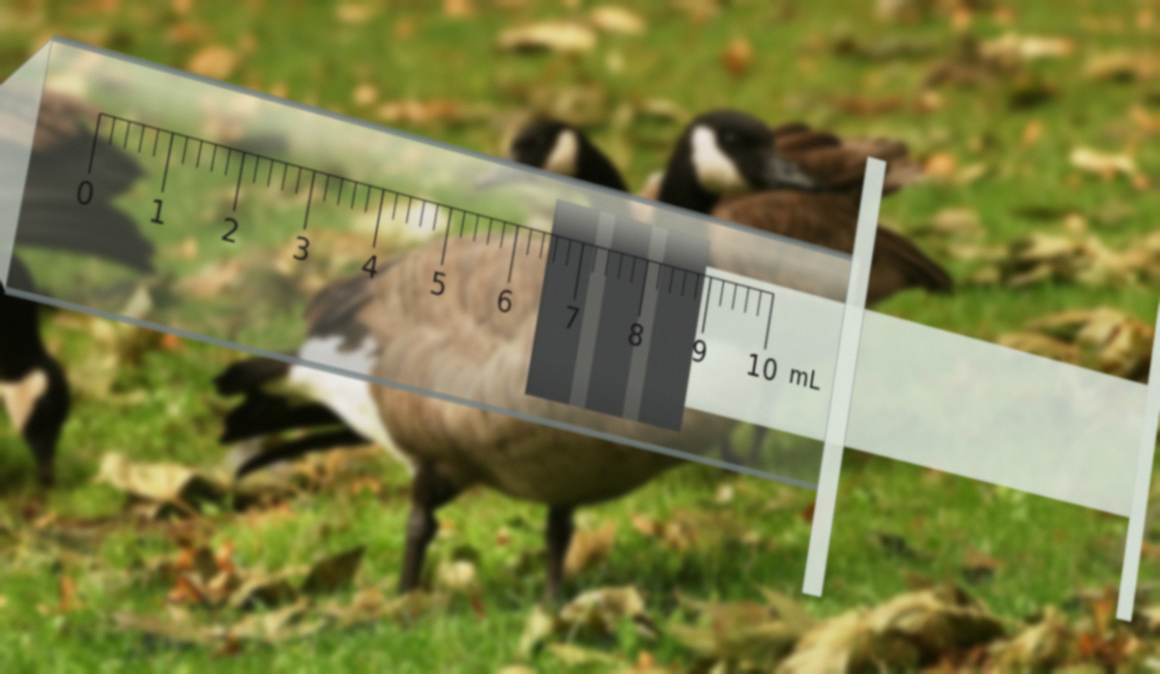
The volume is mL 6.5
